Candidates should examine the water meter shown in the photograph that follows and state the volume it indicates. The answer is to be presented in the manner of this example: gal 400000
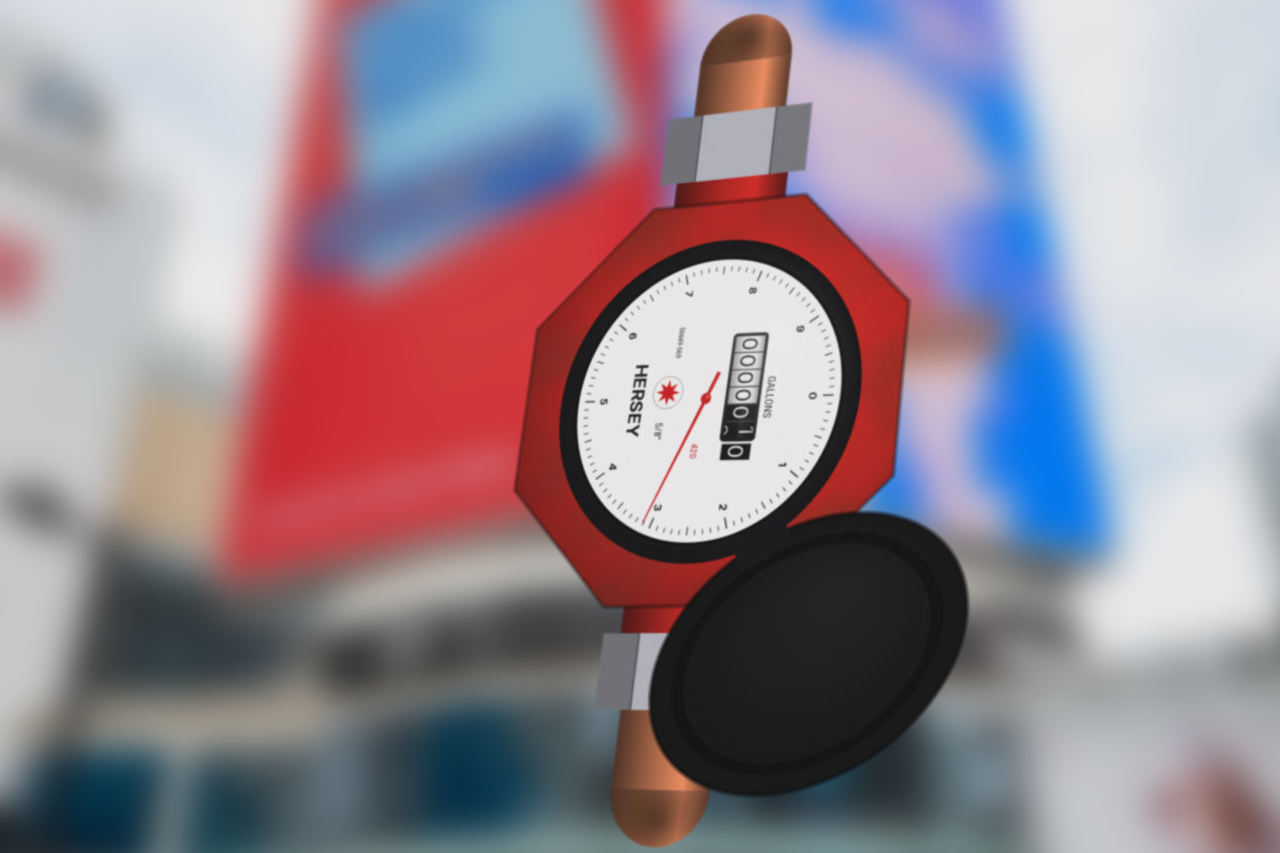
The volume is gal 13.1
